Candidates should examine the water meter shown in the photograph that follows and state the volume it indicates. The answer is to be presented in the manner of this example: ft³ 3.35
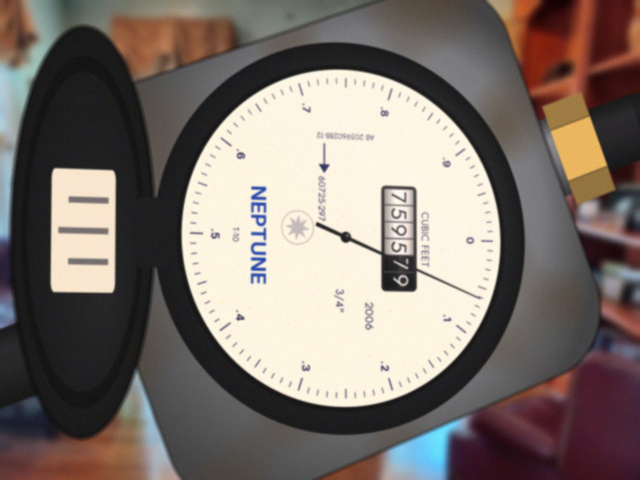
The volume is ft³ 759579.06
